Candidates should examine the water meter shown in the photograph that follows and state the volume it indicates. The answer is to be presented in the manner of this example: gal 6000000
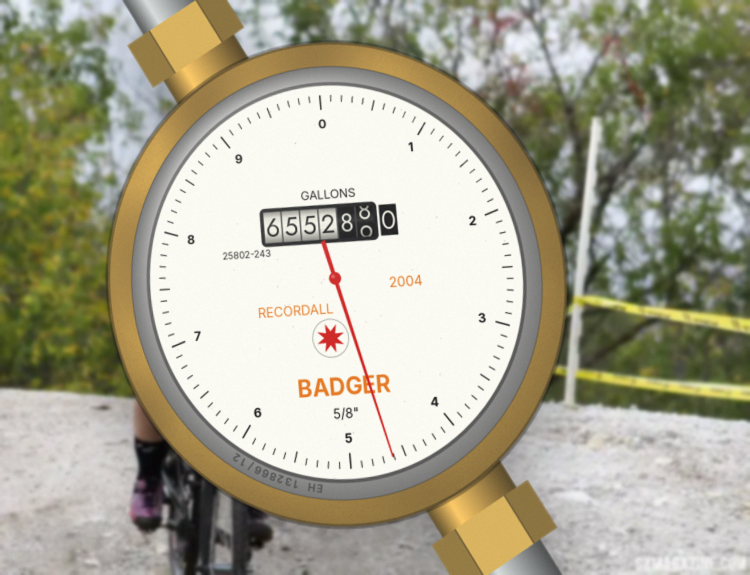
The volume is gal 6552884.6
